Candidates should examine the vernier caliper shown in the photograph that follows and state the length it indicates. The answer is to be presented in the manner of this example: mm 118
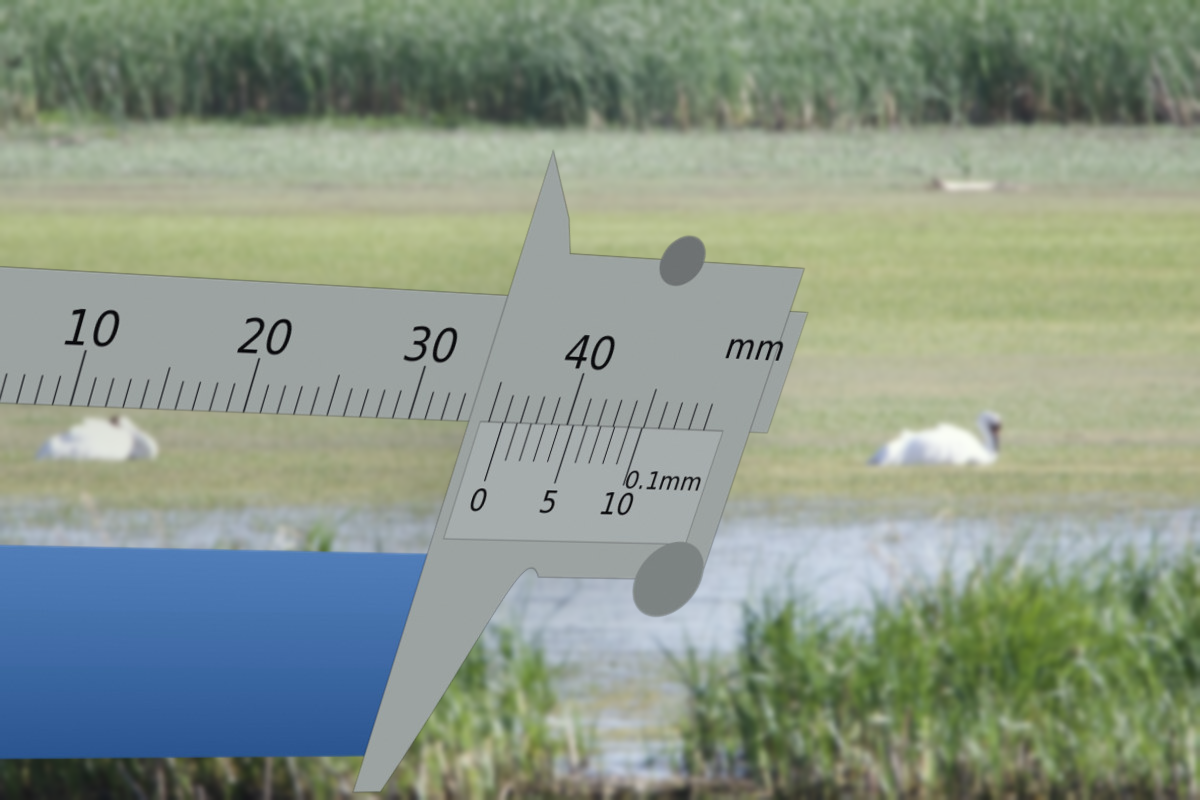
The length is mm 35.9
